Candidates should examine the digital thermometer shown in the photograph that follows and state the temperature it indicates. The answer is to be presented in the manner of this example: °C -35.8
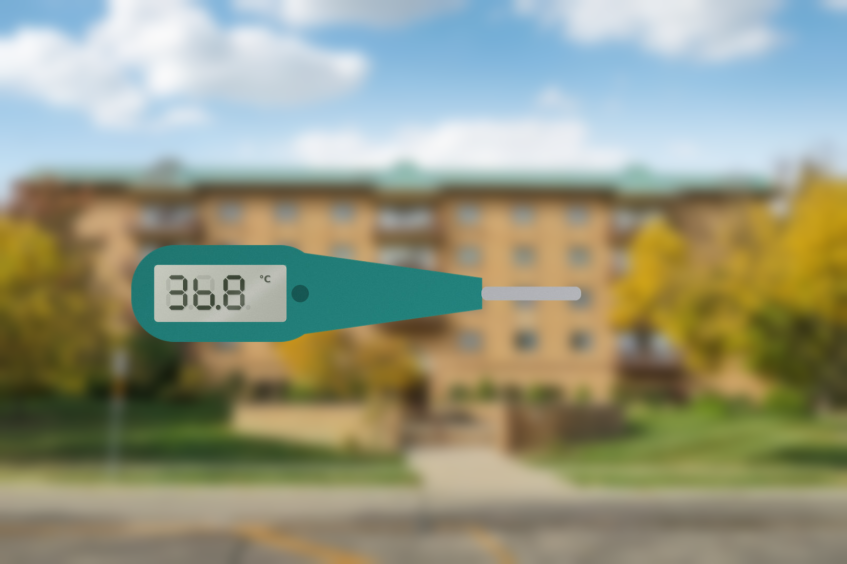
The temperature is °C 36.8
